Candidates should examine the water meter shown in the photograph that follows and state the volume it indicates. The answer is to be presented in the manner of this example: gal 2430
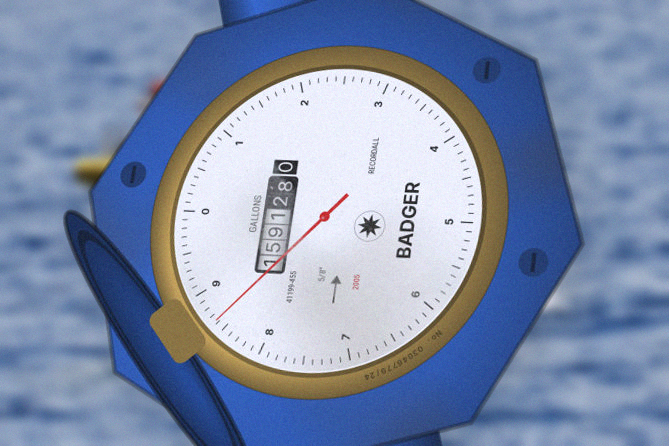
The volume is gal 1591278.6
